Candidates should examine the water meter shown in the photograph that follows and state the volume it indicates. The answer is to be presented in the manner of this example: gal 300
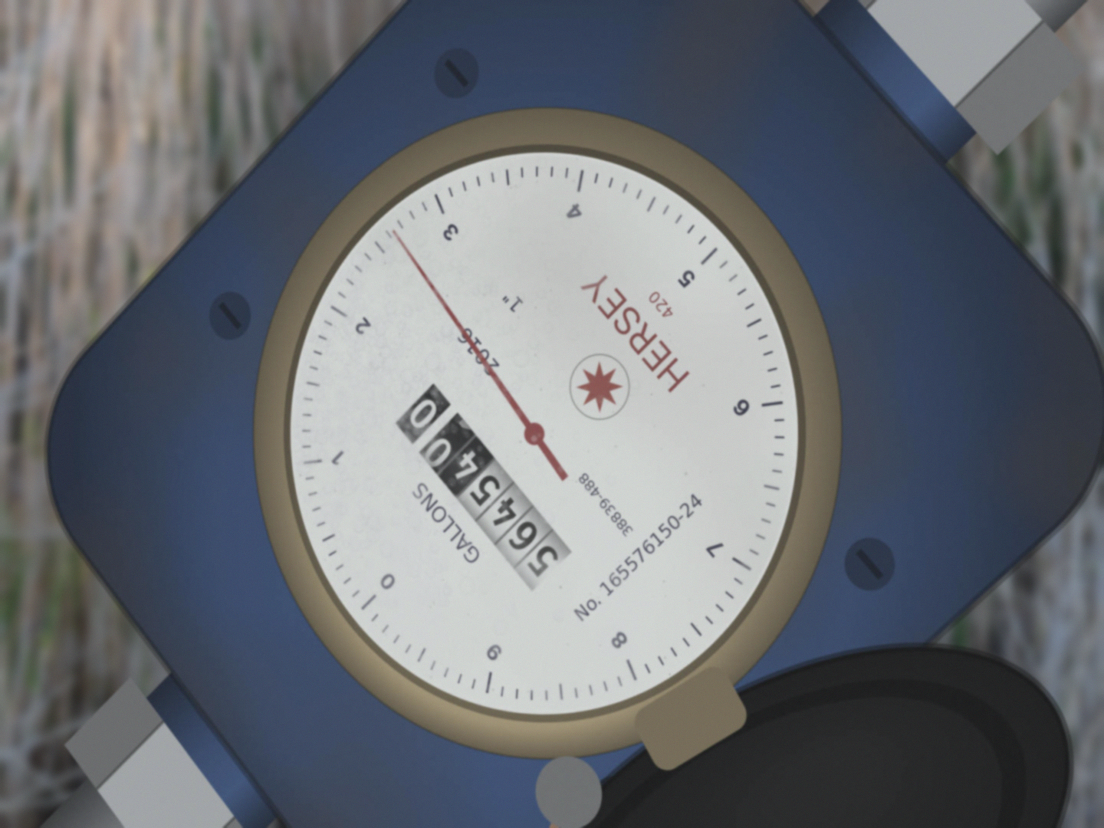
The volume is gal 5645402.6
